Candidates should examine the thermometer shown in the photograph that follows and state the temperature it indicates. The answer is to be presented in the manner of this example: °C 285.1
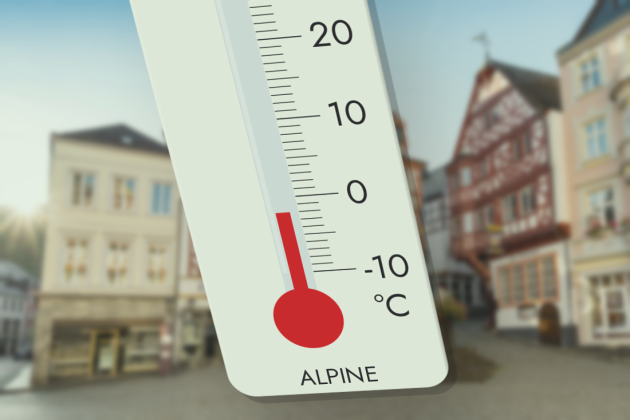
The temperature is °C -2
